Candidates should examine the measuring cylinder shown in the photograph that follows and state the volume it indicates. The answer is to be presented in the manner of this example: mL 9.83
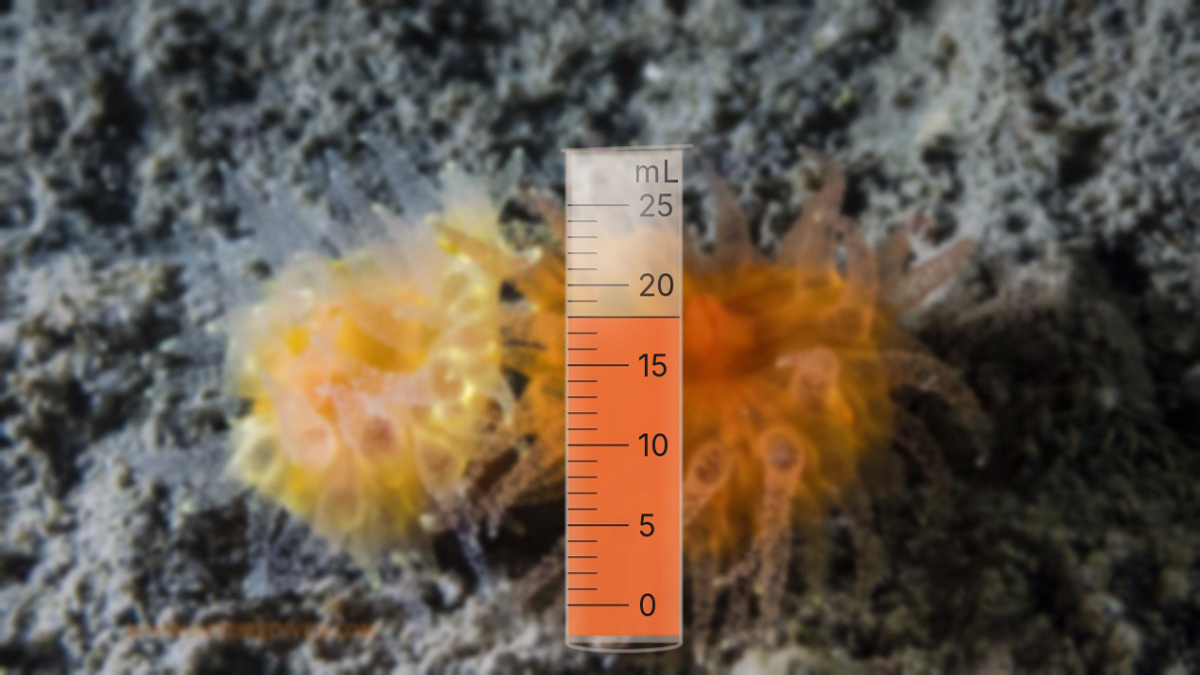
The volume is mL 18
